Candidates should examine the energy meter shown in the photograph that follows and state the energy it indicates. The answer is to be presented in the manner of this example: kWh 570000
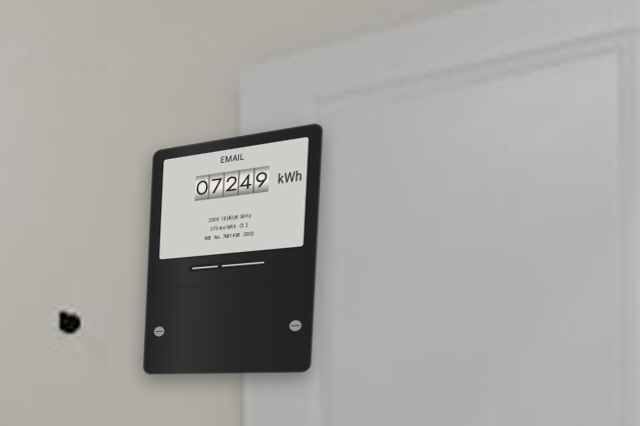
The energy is kWh 7249
